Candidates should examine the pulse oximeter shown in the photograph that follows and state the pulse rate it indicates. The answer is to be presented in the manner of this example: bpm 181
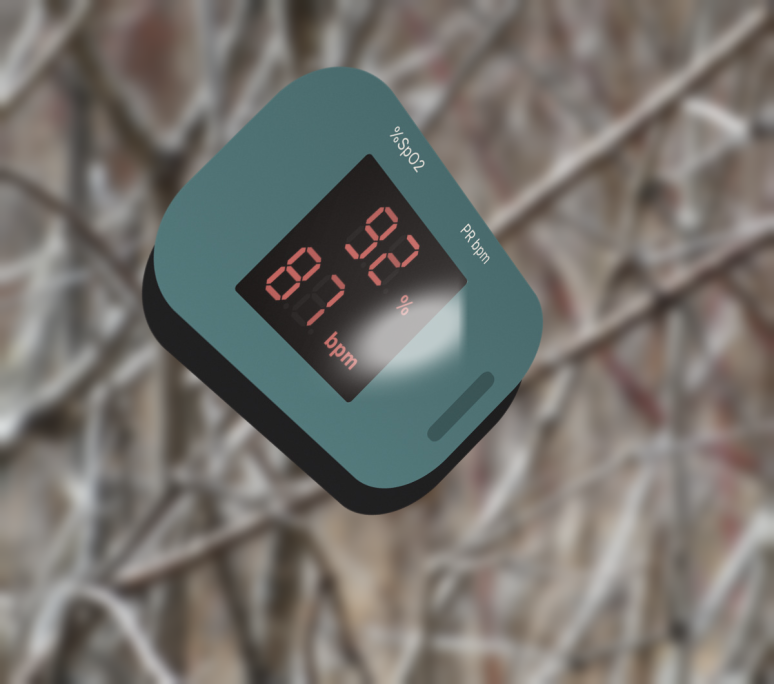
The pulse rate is bpm 87
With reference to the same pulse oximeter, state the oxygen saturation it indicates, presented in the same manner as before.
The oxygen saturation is % 92
